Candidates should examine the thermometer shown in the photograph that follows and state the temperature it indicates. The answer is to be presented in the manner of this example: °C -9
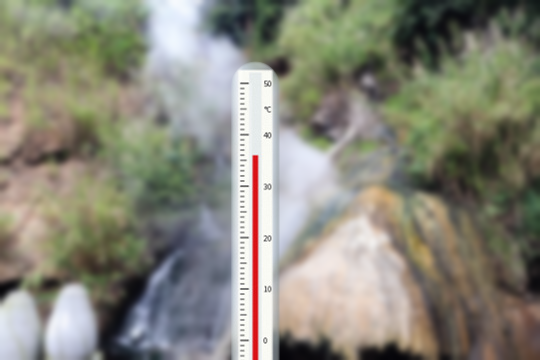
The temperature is °C 36
